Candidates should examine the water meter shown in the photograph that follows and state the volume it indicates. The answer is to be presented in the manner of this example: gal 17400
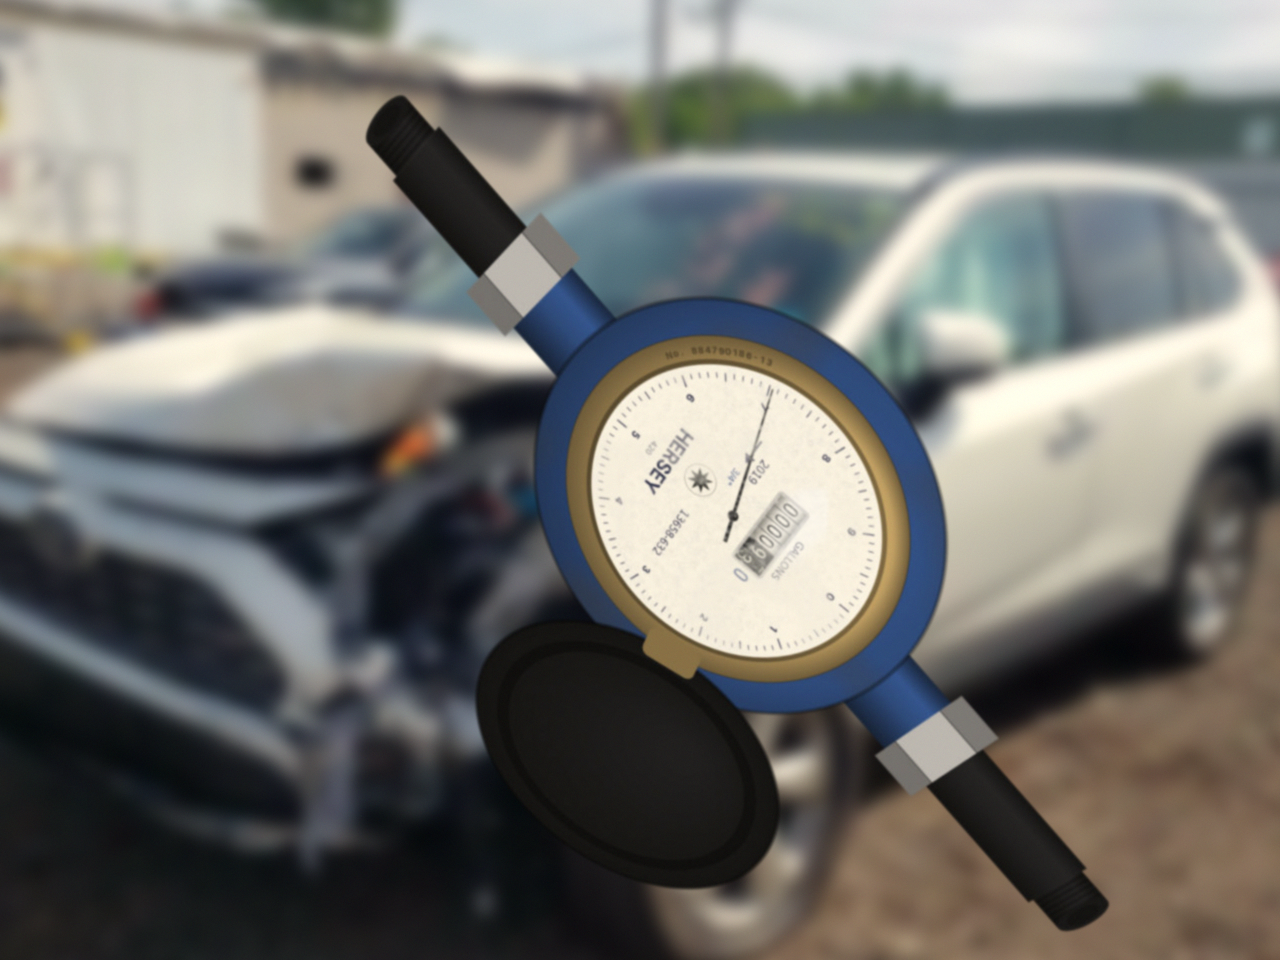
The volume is gal 927.0
